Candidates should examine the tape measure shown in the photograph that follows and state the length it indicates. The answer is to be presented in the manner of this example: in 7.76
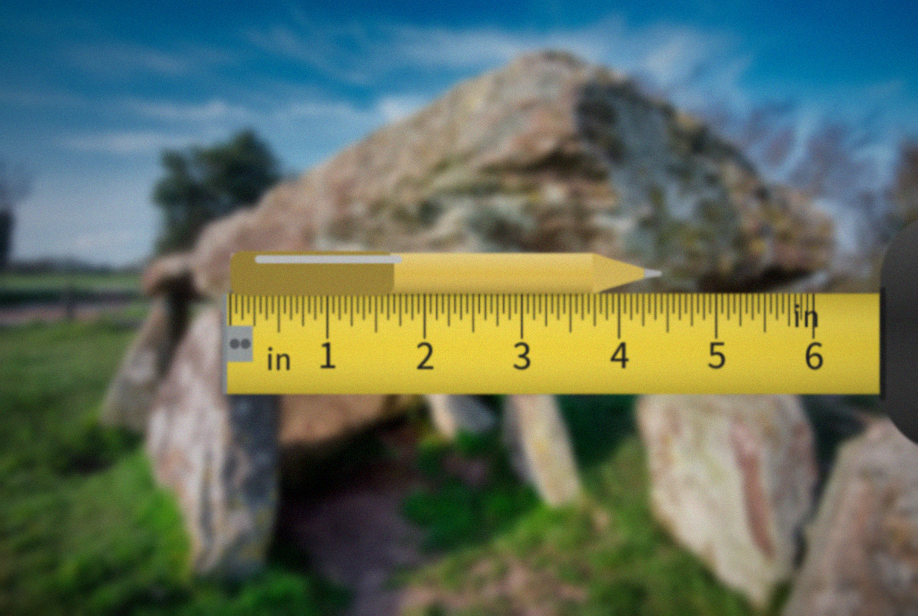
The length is in 4.4375
